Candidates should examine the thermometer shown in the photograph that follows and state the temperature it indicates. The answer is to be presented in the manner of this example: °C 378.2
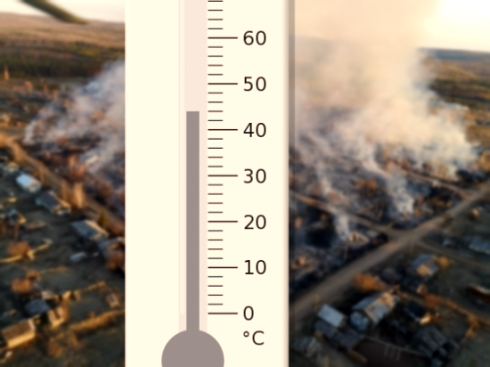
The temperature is °C 44
